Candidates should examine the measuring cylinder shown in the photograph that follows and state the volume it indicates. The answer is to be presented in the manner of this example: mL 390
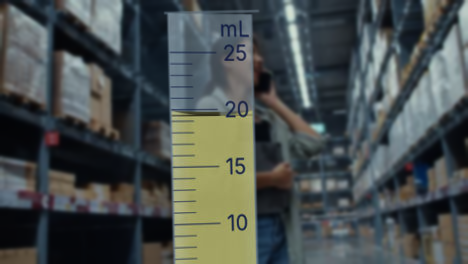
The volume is mL 19.5
